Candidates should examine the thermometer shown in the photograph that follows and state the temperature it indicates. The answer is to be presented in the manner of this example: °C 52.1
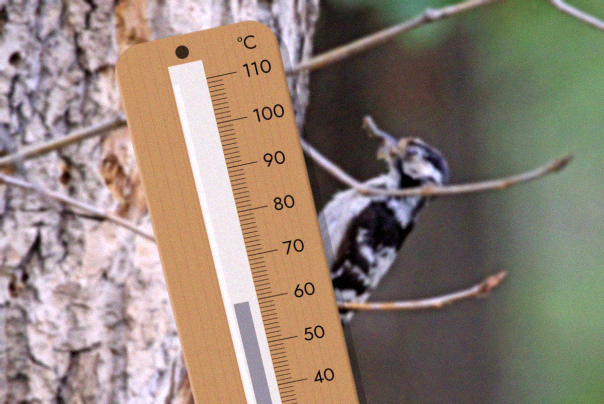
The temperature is °C 60
